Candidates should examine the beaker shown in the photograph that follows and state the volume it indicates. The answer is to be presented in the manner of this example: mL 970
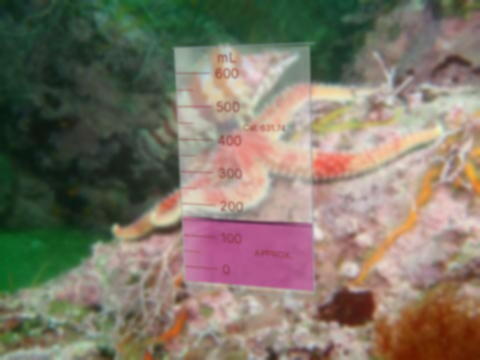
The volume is mL 150
